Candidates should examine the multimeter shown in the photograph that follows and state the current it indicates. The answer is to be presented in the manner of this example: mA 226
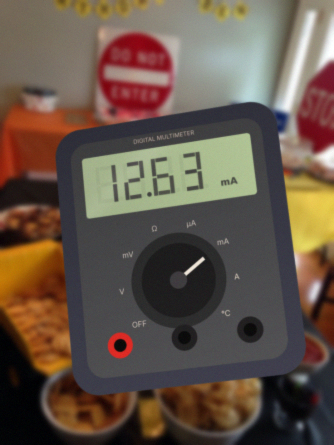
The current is mA 12.63
